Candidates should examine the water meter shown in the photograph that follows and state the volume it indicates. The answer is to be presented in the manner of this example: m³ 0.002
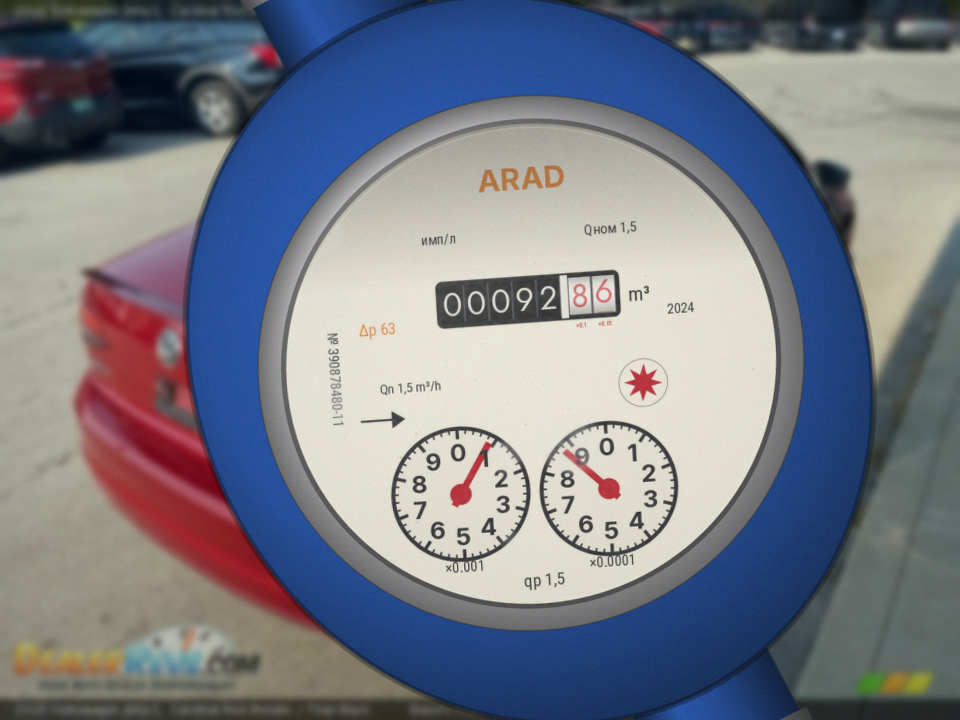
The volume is m³ 92.8608
